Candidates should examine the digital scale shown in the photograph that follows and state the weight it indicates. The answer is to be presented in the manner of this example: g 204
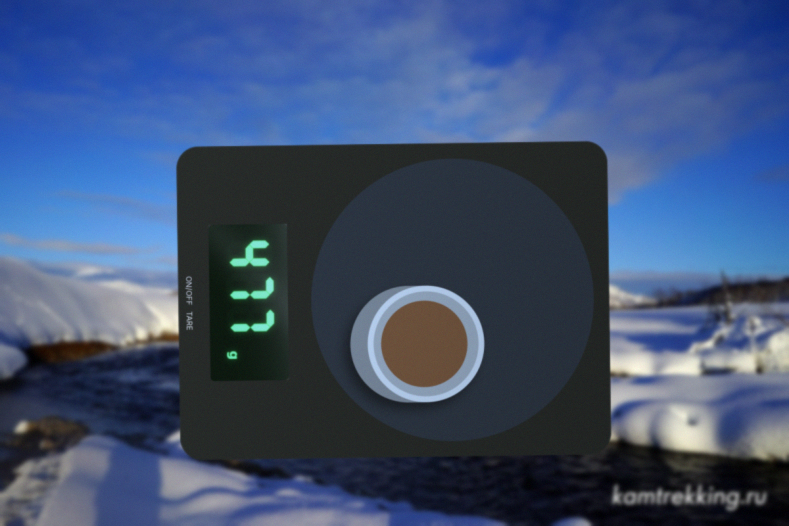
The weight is g 477
